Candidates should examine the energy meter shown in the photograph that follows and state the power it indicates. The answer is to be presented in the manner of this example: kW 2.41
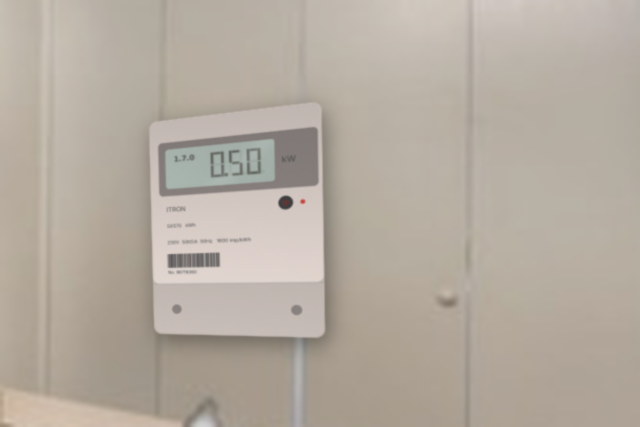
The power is kW 0.50
